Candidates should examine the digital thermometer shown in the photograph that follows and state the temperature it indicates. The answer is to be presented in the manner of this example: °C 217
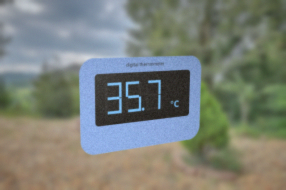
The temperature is °C 35.7
